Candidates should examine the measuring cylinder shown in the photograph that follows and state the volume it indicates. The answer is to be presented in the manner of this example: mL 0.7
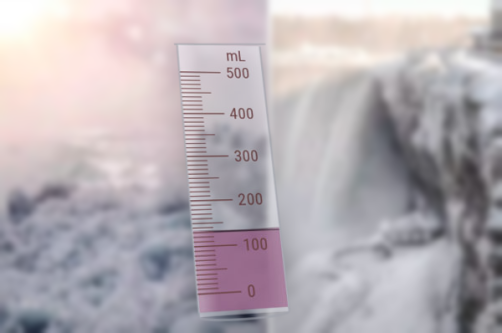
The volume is mL 130
